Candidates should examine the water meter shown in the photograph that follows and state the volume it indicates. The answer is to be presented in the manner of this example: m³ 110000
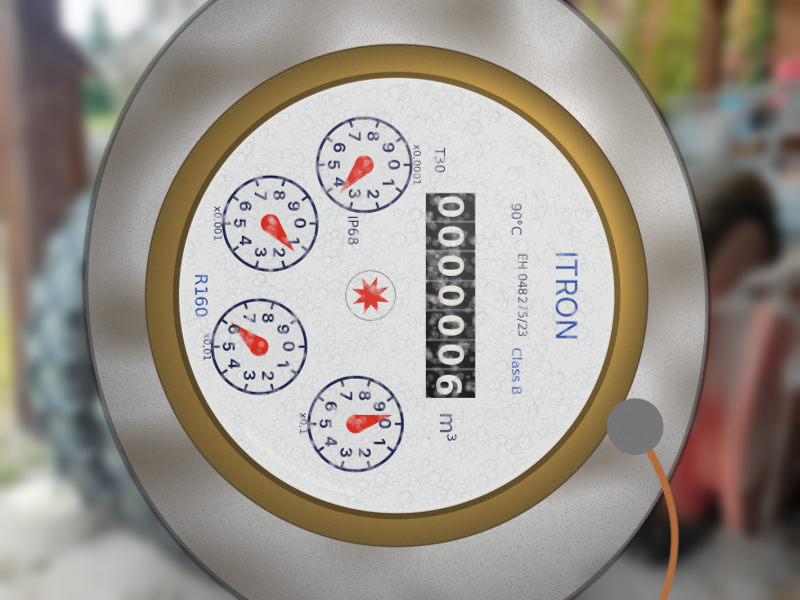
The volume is m³ 5.9613
